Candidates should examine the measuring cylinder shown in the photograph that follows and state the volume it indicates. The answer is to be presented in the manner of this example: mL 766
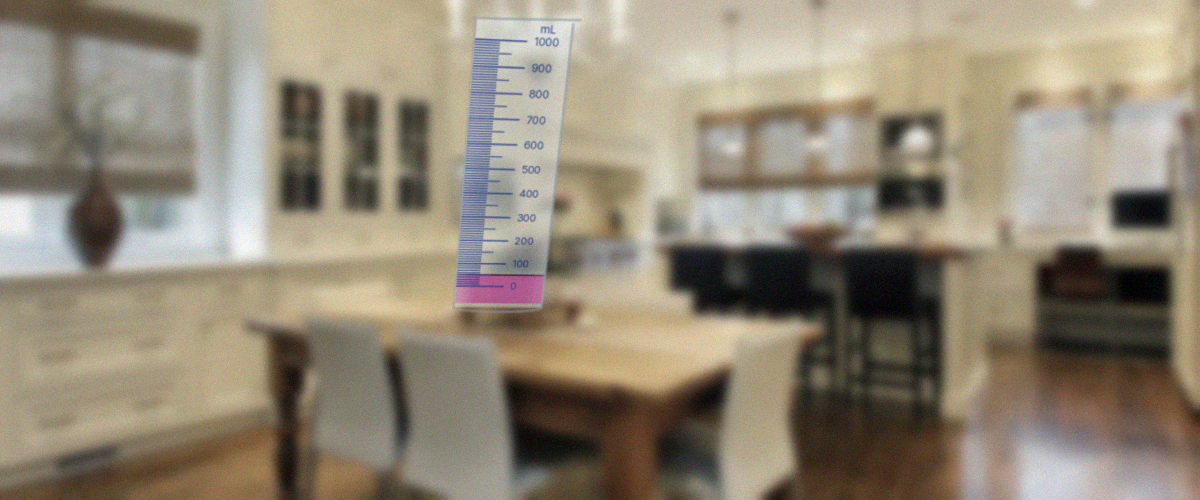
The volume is mL 50
